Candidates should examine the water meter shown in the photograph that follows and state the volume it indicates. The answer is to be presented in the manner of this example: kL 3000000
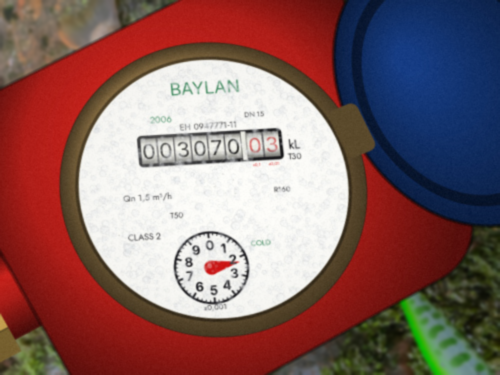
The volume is kL 3070.032
